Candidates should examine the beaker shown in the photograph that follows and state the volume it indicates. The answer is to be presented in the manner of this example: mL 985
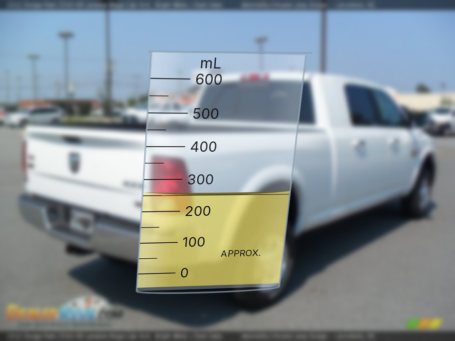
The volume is mL 250
